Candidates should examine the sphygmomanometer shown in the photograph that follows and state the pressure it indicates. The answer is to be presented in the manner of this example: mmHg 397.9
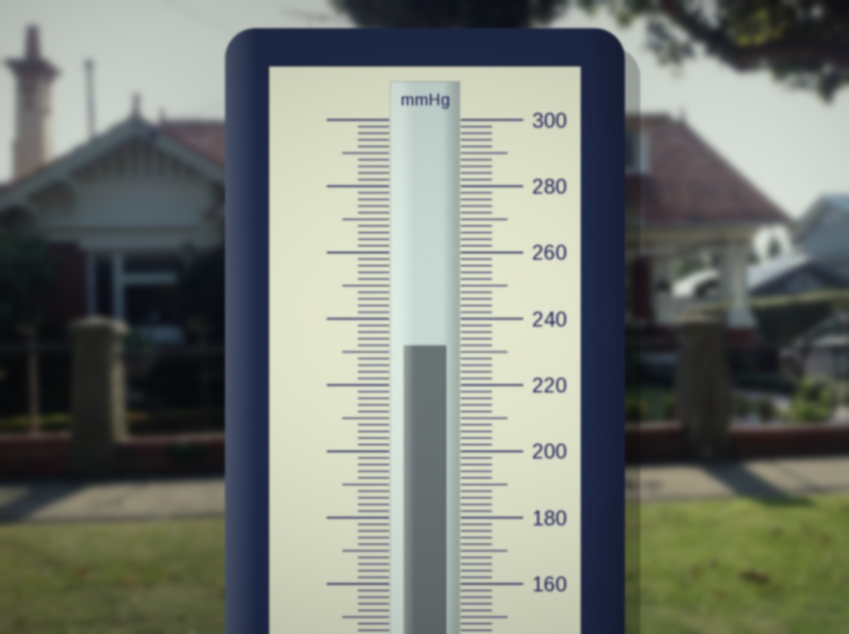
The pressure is mmHg 232
